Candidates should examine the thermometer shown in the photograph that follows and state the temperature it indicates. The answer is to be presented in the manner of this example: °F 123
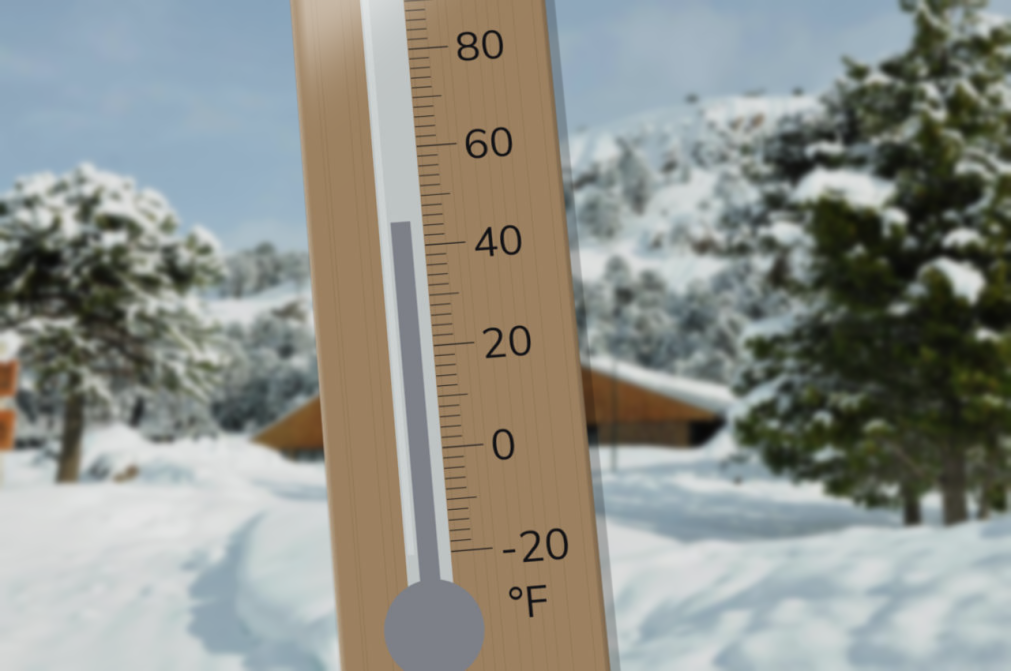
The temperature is °F 45
